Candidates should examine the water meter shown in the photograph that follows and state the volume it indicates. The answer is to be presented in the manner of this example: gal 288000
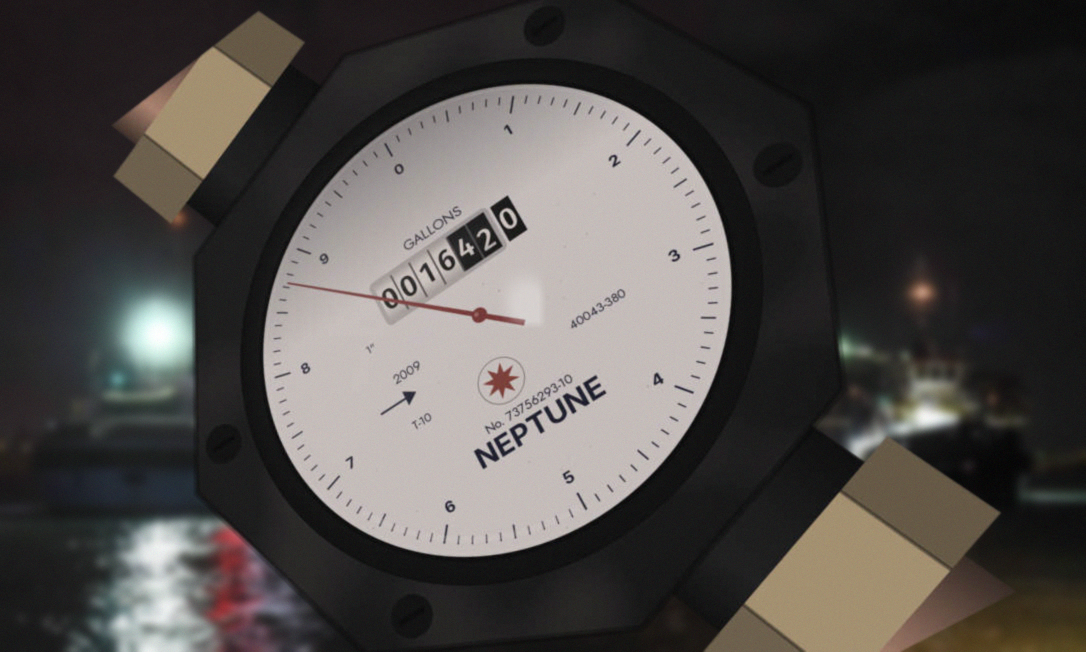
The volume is gal 16418.7
